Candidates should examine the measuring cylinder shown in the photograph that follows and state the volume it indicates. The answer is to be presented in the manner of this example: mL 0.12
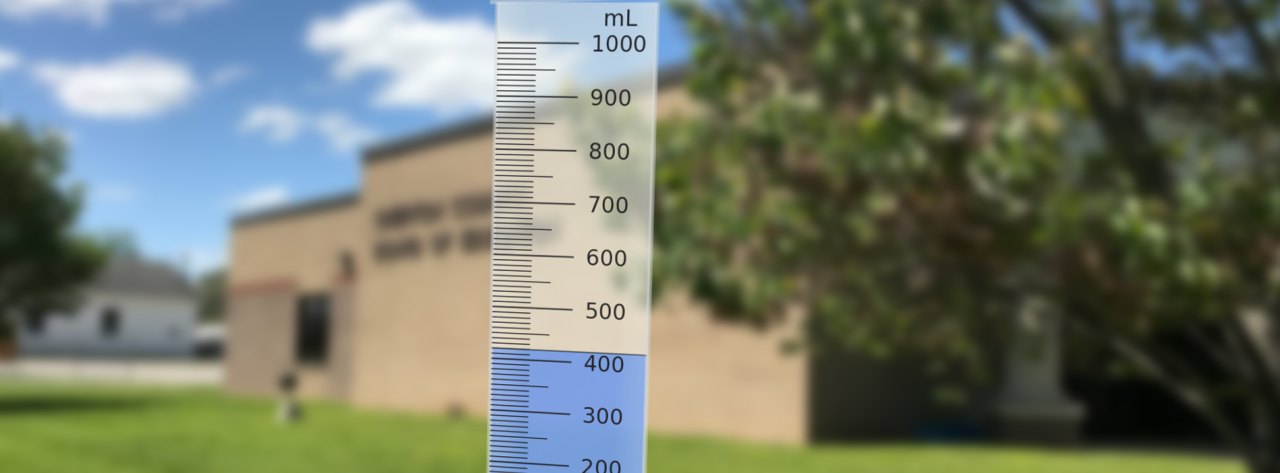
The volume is mL 420
